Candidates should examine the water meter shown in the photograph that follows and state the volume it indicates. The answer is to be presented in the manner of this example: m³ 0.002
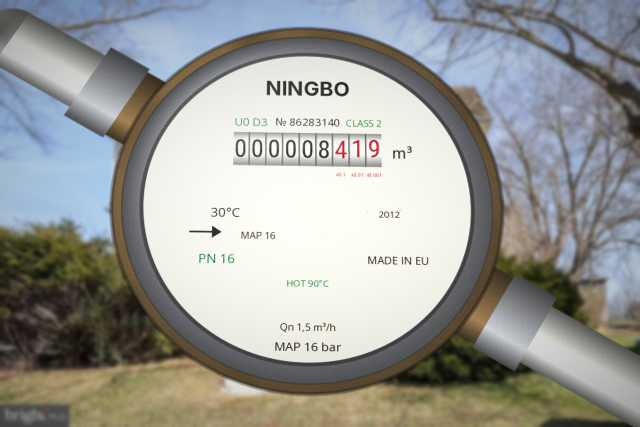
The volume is m³ 8.419
